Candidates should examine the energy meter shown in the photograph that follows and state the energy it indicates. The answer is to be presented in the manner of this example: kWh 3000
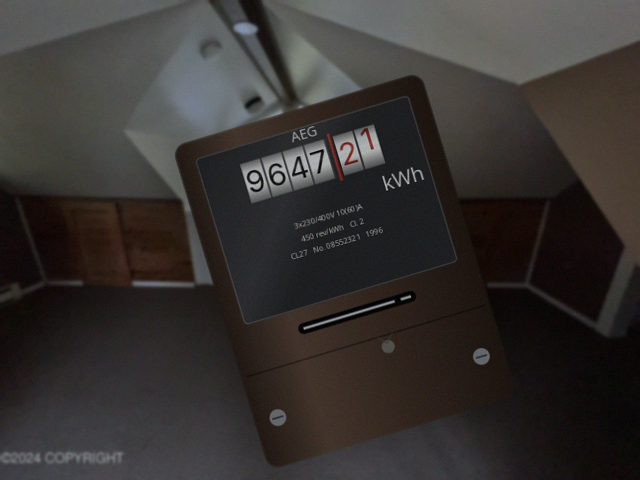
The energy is kWh 9647.21
